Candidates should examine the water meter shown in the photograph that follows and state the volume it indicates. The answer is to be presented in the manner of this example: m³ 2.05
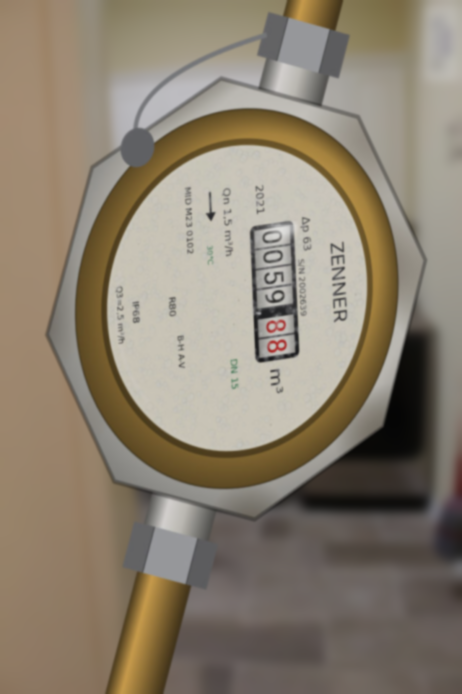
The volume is m³ 59.88
